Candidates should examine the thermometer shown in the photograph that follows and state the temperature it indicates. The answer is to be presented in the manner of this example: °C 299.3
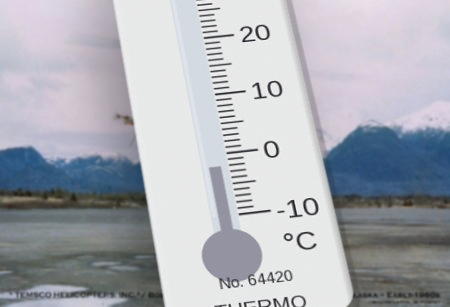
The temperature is °C -2
